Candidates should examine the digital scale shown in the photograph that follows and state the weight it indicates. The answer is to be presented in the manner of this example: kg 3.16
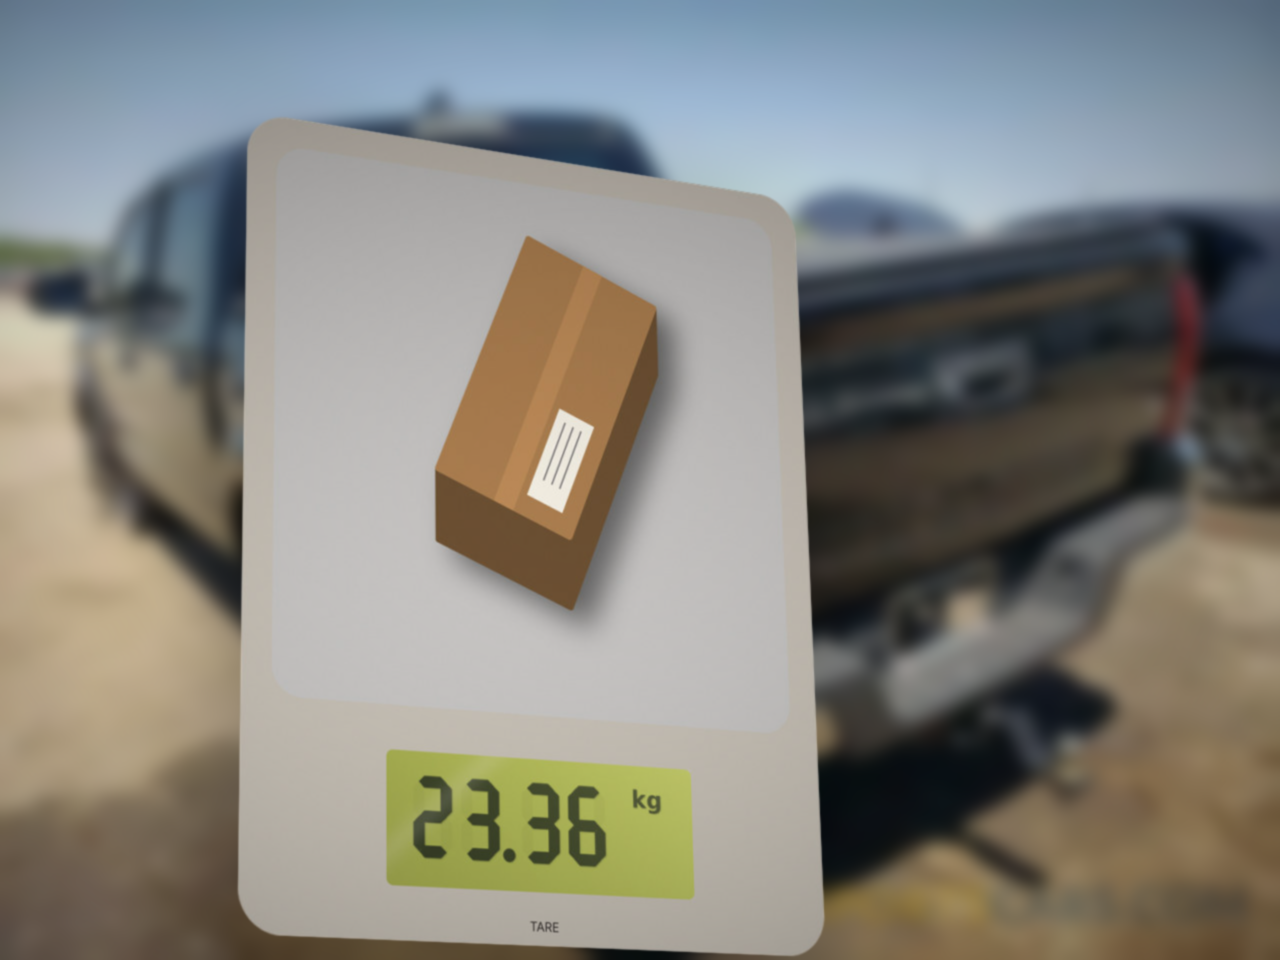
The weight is kg 23.36
